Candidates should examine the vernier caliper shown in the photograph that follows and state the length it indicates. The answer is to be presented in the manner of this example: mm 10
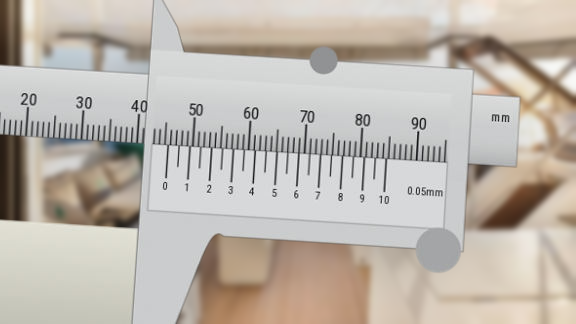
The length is mm 45.6
